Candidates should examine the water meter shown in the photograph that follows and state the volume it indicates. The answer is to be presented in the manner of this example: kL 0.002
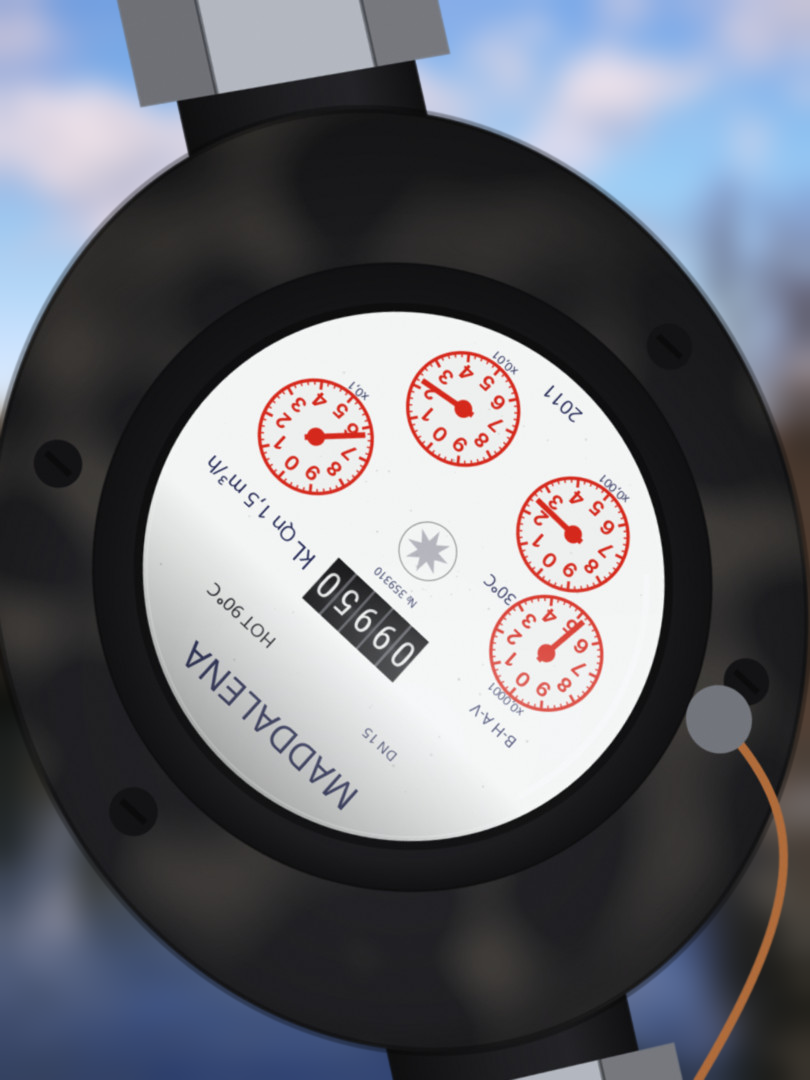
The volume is kL 9950.6225
